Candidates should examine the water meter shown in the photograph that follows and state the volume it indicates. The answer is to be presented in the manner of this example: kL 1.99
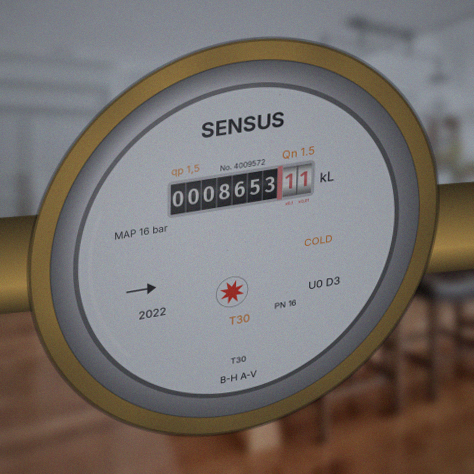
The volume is kL 8653.11
